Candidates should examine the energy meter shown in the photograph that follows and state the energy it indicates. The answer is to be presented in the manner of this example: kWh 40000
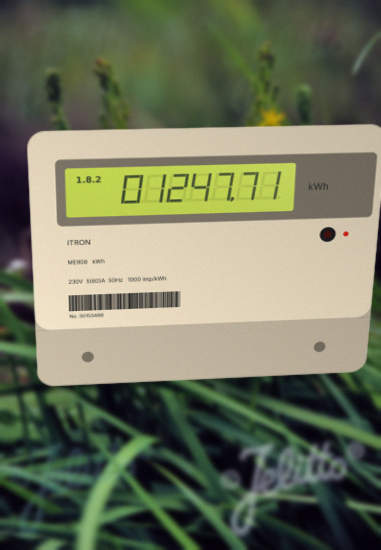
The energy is kWh 1247.71
